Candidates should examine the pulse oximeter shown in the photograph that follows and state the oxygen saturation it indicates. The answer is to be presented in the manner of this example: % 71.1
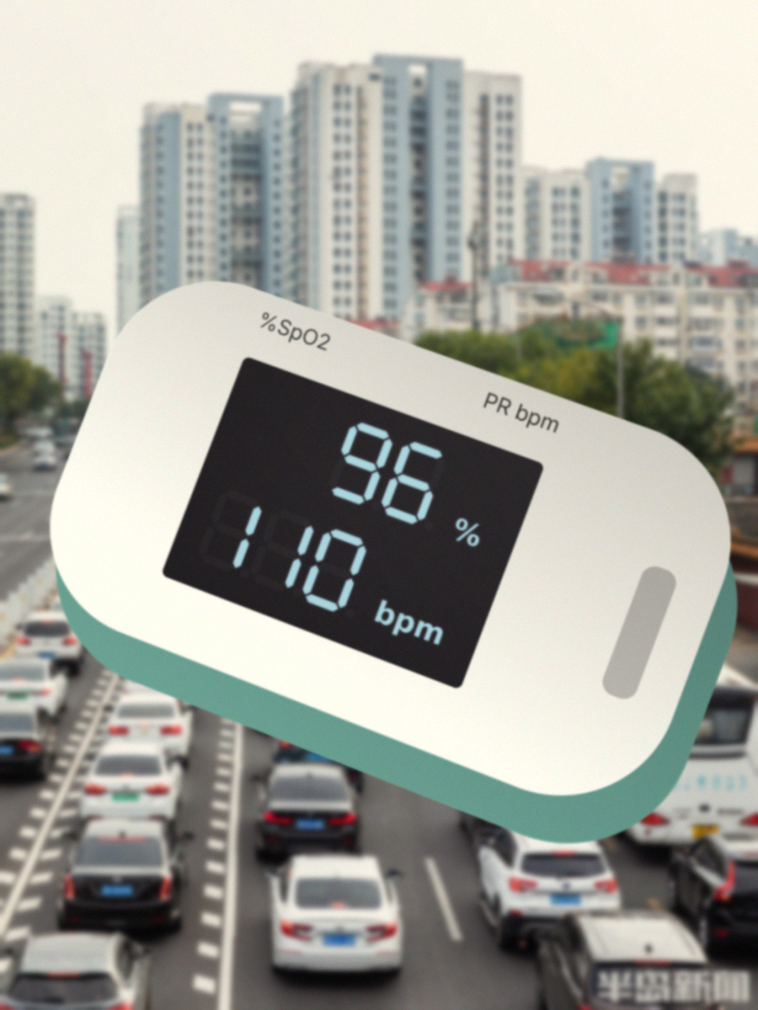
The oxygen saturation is % 96
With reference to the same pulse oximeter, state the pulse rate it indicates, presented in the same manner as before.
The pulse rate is bpm 110
